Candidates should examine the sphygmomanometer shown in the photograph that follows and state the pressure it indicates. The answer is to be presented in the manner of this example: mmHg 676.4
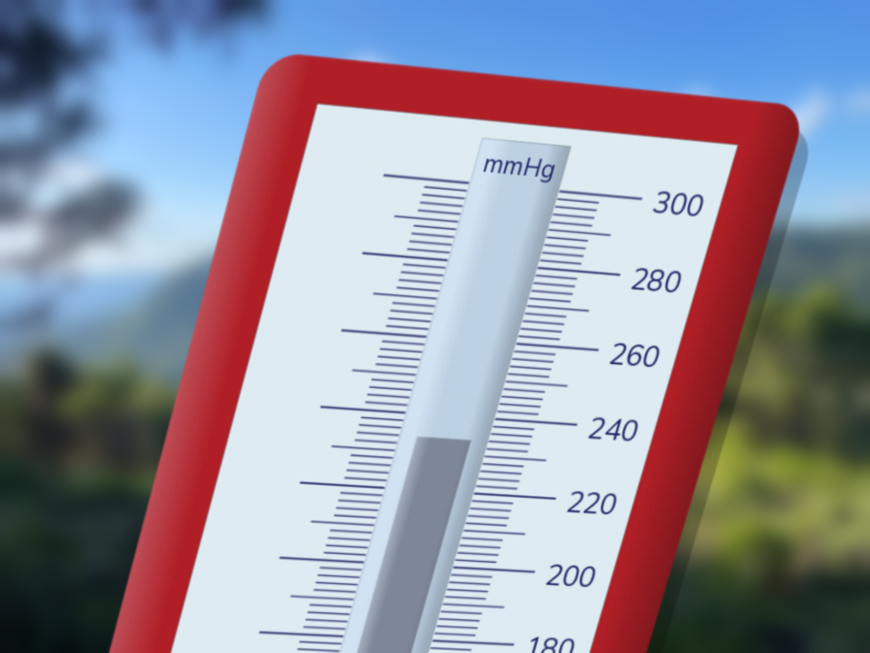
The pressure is mmHg 234
